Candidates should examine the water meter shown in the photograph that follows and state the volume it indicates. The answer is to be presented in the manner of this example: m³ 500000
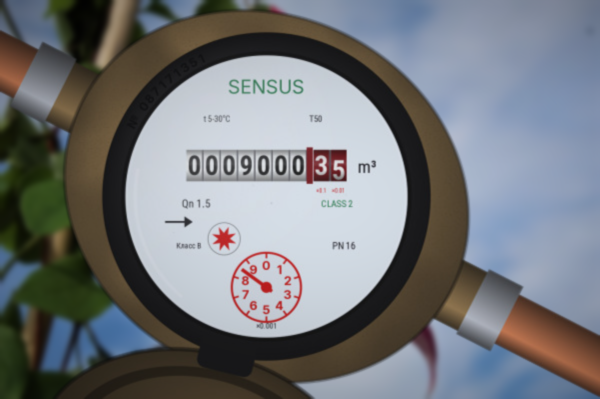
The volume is m³ 9000.348
